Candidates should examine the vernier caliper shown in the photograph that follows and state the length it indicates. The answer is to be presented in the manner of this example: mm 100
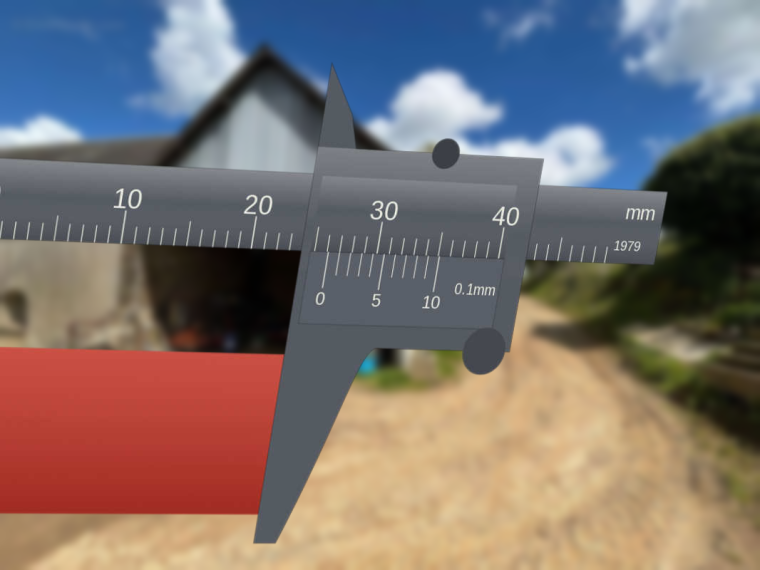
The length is mm 26.1
